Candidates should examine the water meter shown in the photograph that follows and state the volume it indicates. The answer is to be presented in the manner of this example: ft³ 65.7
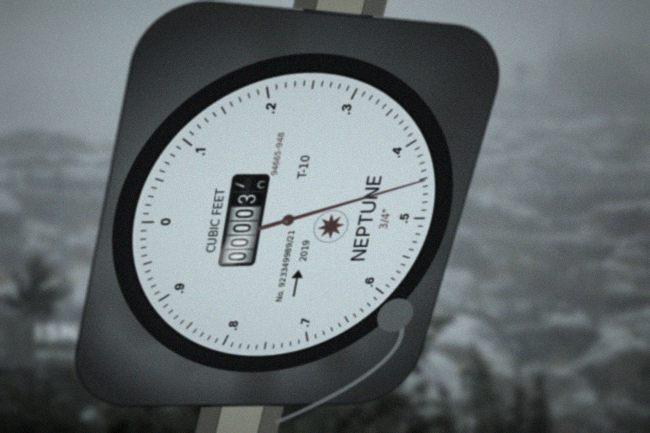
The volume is ft³ 37.45
